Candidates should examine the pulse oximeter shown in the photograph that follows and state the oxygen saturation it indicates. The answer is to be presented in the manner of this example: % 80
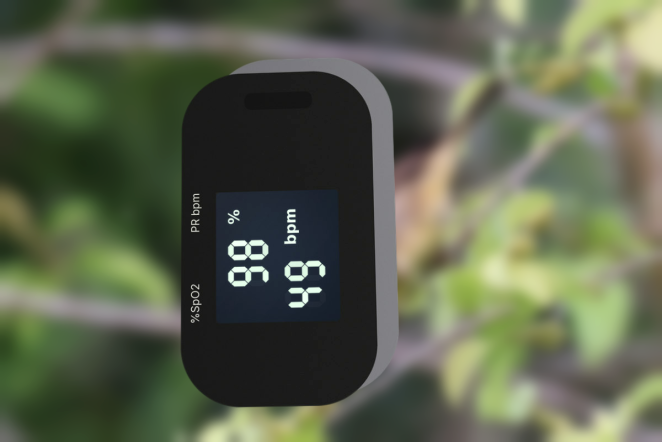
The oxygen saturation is % 98
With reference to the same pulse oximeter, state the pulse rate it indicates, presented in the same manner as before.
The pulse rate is bpm 49
